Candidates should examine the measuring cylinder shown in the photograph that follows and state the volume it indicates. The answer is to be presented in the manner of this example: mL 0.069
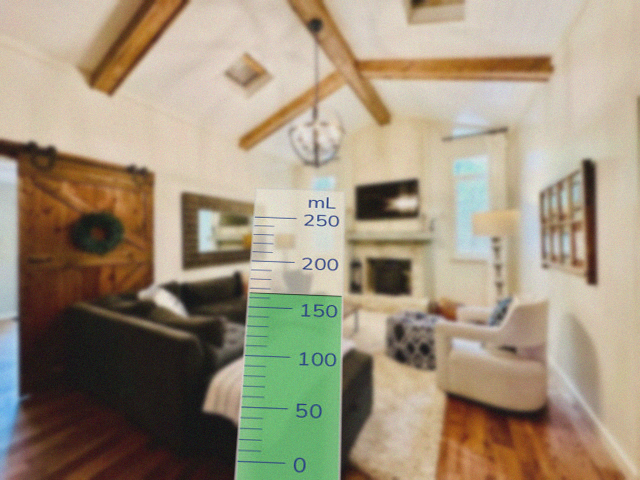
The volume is mL 165
